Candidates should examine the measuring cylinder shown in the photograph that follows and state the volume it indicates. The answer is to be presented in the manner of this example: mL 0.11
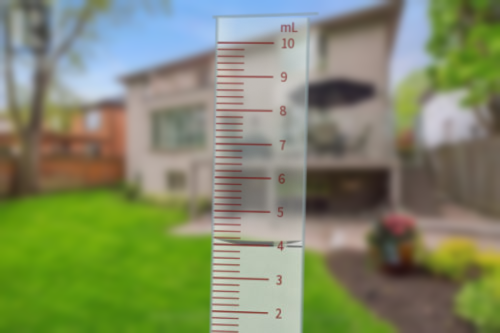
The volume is mL 4
